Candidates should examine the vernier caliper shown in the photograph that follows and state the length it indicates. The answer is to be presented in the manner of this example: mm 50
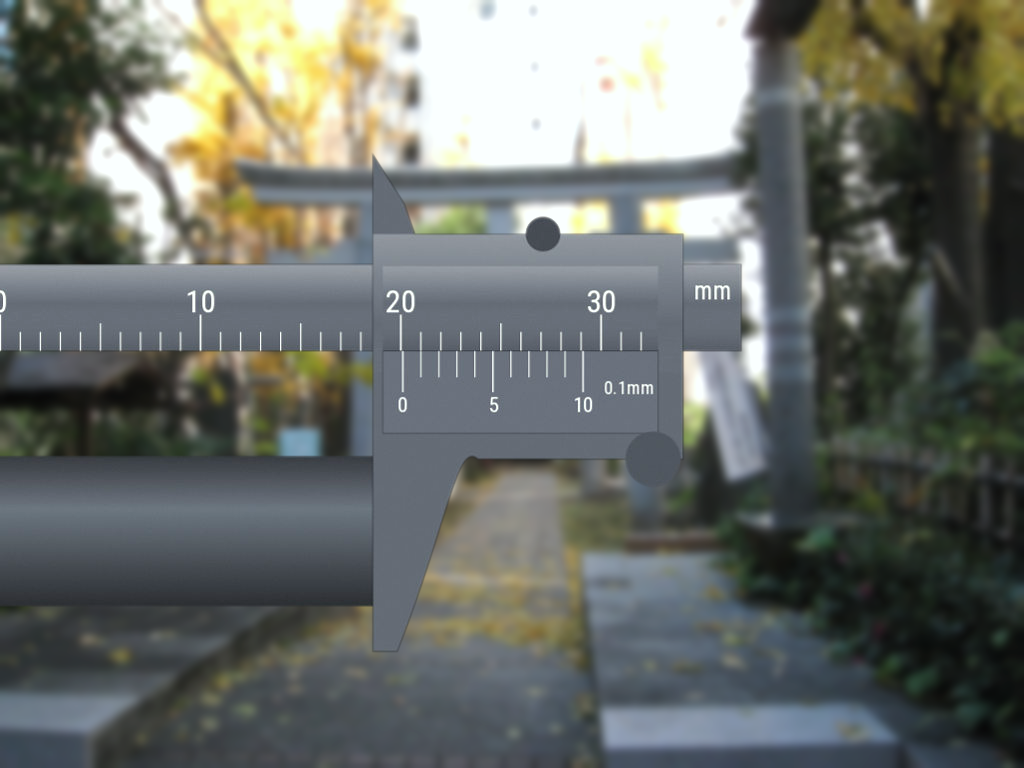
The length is mm 20.1
